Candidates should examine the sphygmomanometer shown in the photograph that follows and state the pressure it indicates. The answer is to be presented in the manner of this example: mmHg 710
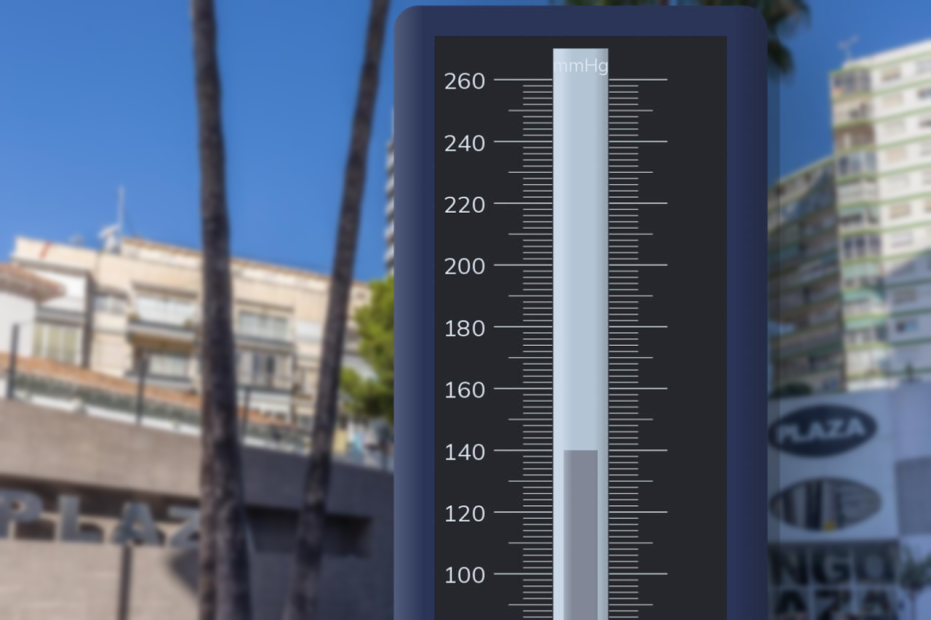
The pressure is mmHg 140
